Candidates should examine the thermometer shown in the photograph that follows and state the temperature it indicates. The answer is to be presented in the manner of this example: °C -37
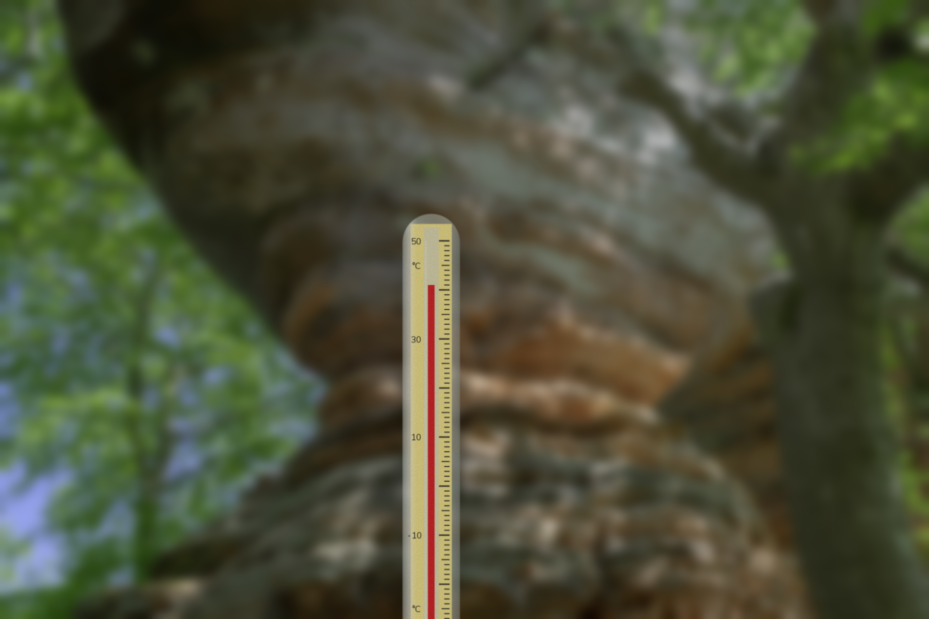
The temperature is °C 41
